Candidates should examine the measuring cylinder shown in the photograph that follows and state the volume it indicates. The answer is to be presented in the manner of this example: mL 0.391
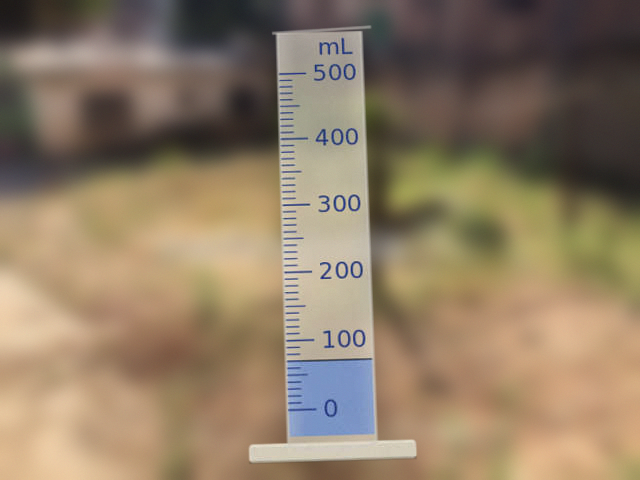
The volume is mL 70
